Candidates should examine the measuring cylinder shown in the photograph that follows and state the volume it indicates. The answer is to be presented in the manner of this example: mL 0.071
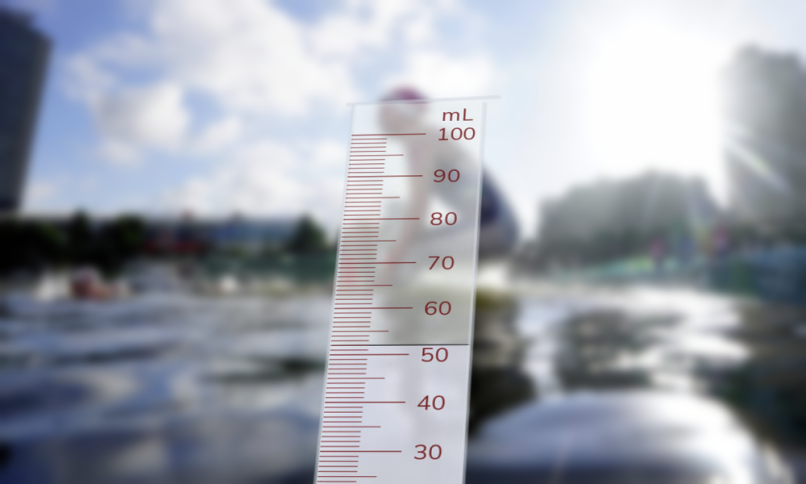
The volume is mL 52
